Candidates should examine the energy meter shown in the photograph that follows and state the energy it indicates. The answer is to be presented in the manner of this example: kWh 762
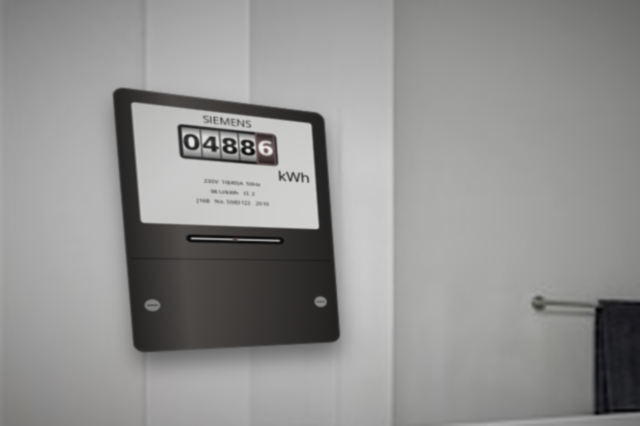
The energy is kWh 488.6
